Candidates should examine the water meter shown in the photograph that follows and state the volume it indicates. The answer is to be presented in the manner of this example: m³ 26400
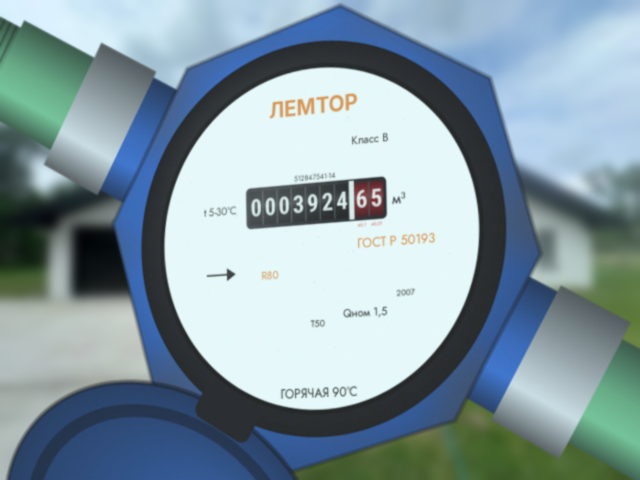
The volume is m³ 3924.65
